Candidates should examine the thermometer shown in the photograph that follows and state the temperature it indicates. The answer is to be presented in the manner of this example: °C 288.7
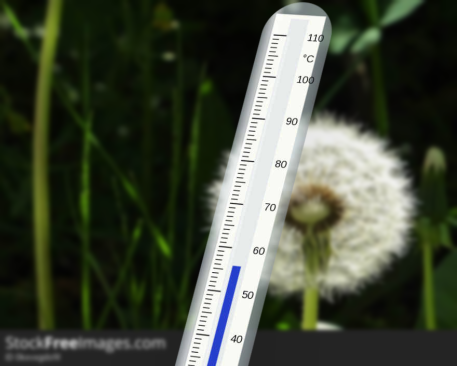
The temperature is °C 56
